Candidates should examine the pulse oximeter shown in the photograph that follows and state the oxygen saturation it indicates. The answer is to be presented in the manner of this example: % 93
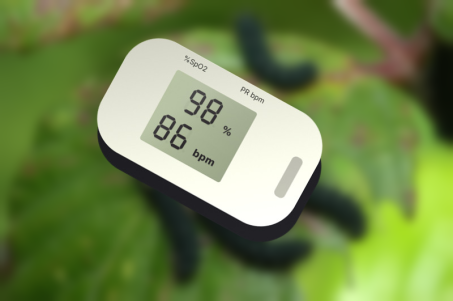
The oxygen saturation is % 98
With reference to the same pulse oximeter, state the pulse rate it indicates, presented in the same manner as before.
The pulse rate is bpm 86
